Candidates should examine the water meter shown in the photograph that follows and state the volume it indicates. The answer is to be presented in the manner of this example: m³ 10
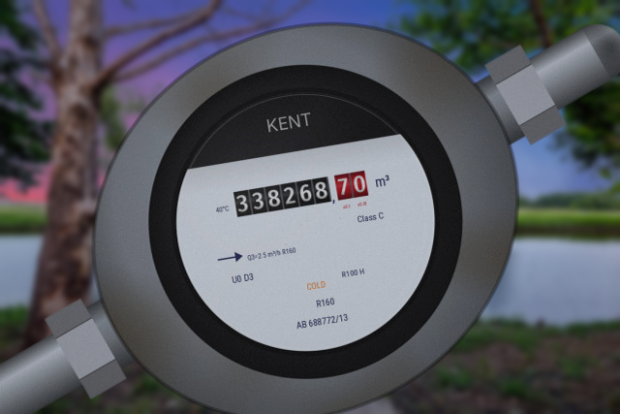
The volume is m³ 338268.70
